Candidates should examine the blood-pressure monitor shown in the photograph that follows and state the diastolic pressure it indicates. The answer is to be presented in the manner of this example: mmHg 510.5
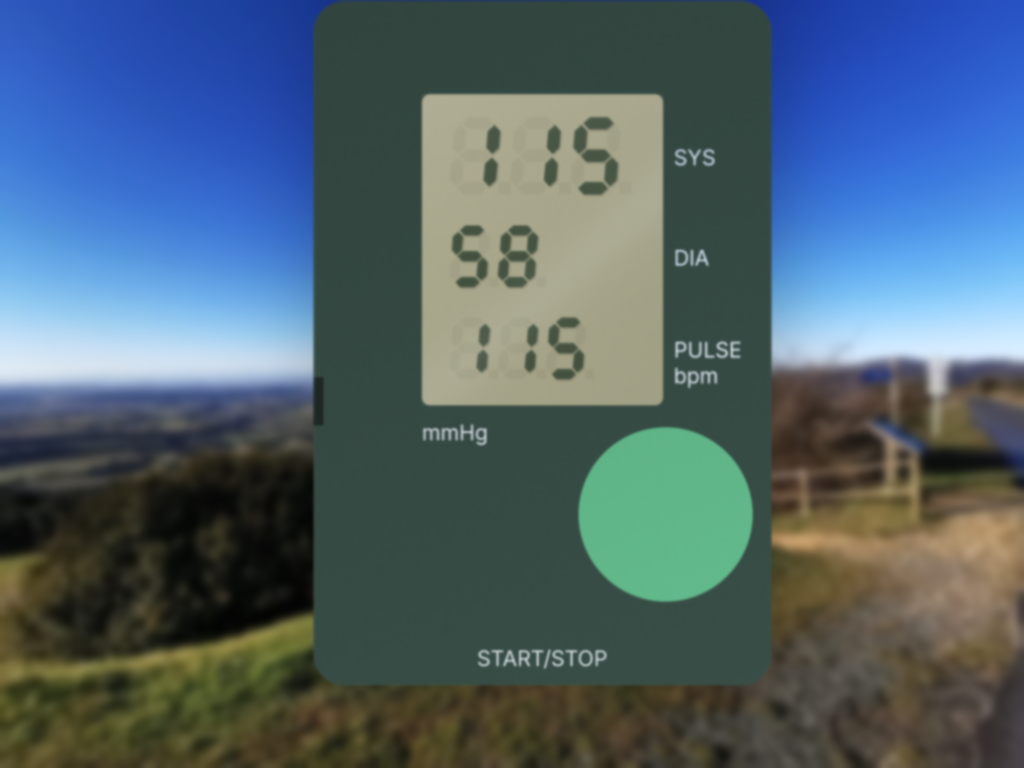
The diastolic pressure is mmHg 58
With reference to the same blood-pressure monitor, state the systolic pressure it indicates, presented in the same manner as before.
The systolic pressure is mmHg 115
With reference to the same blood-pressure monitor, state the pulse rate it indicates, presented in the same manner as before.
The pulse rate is bpm 115
